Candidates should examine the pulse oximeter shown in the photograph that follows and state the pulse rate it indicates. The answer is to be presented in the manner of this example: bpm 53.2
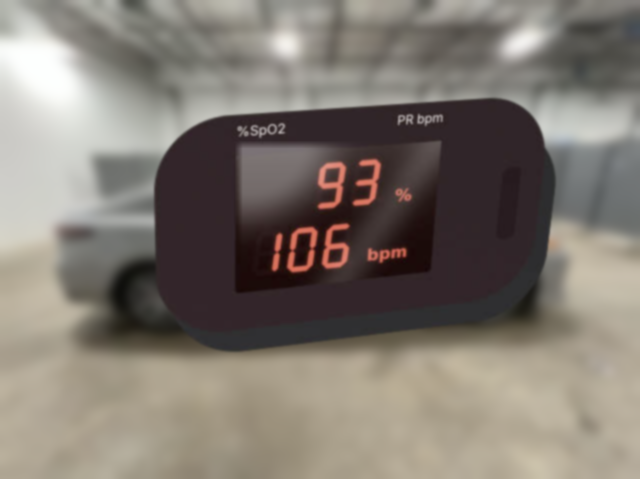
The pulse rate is bpm 106
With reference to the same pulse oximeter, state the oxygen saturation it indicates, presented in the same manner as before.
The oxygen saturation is % 93
